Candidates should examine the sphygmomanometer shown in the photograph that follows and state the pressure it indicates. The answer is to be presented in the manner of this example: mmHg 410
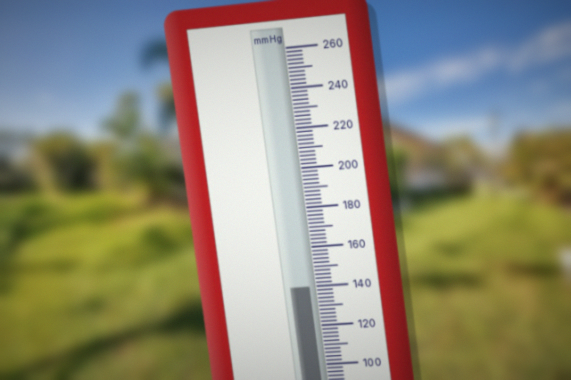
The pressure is mmHg 140
